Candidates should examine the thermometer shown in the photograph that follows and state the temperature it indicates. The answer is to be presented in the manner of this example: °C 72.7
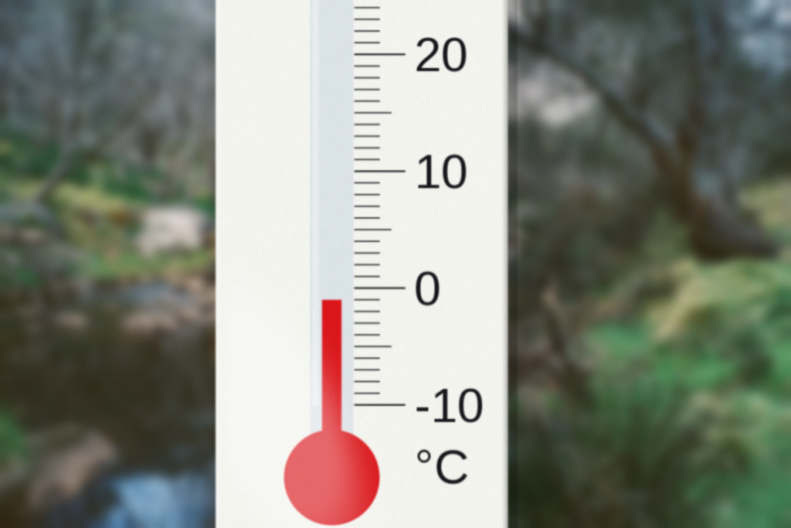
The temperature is °C -1
